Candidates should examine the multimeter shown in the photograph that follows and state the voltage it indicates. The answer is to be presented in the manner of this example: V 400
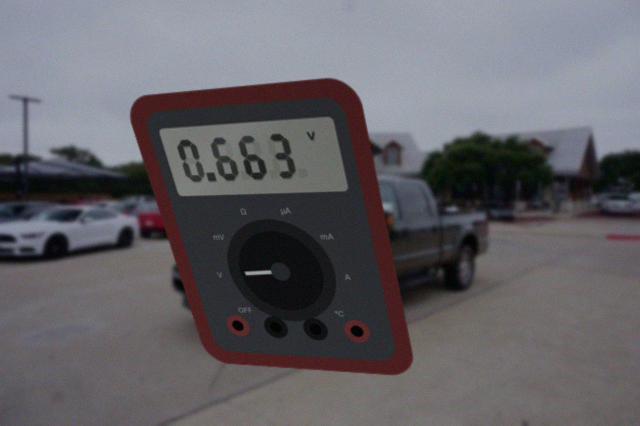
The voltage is V 0.663
